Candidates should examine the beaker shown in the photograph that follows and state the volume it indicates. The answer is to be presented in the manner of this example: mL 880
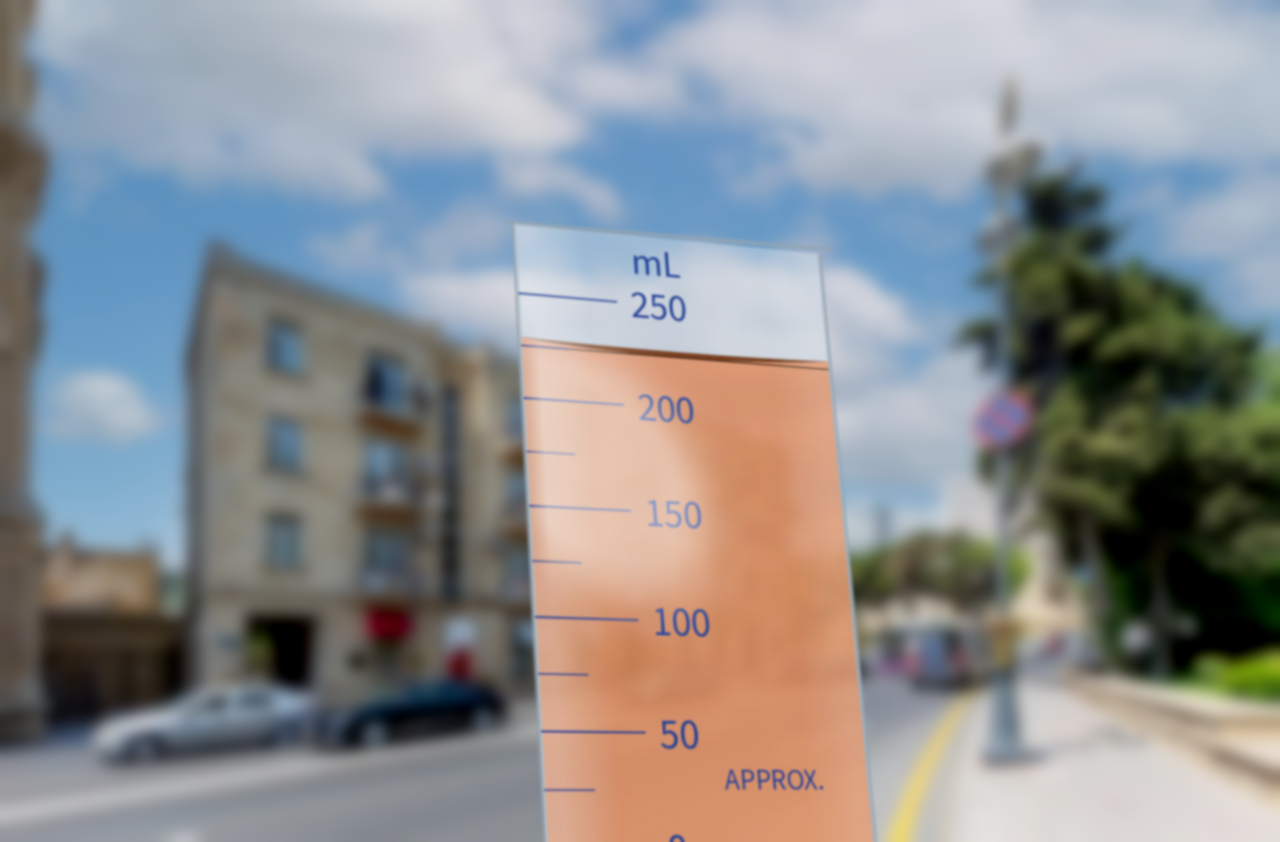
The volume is mL 225
